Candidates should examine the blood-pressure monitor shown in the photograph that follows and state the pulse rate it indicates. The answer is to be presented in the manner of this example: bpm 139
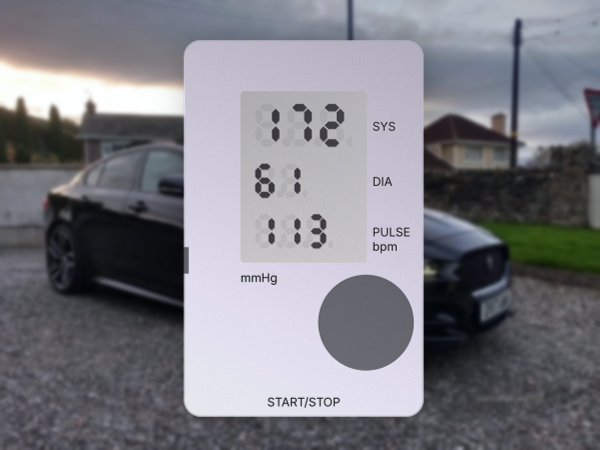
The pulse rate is bpm 113
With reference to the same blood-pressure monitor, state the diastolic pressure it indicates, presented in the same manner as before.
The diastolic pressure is mmHg 61
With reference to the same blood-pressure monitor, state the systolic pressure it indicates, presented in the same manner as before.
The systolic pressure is mmHg 172
